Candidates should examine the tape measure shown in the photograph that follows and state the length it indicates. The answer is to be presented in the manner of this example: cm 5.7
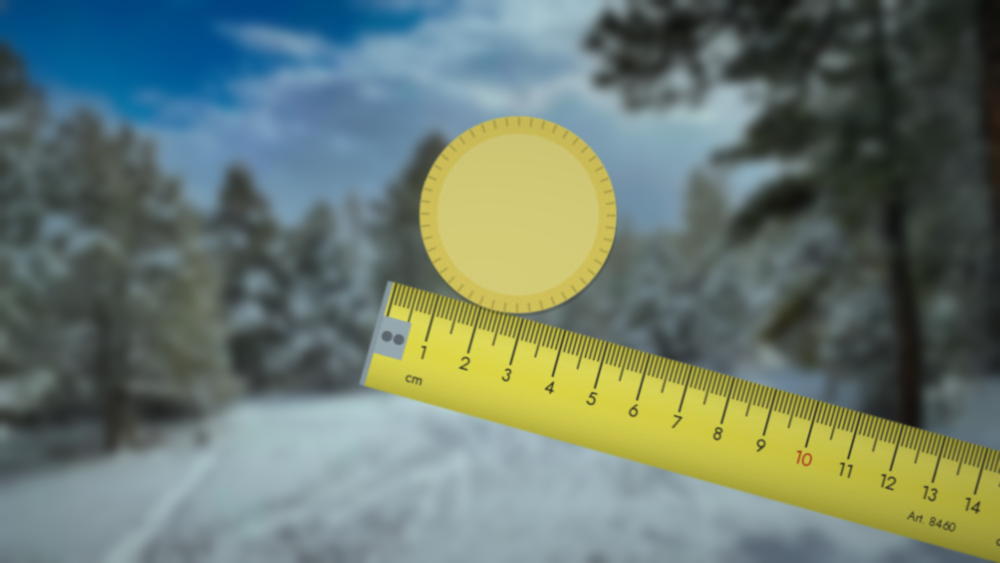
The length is cm 4.5
